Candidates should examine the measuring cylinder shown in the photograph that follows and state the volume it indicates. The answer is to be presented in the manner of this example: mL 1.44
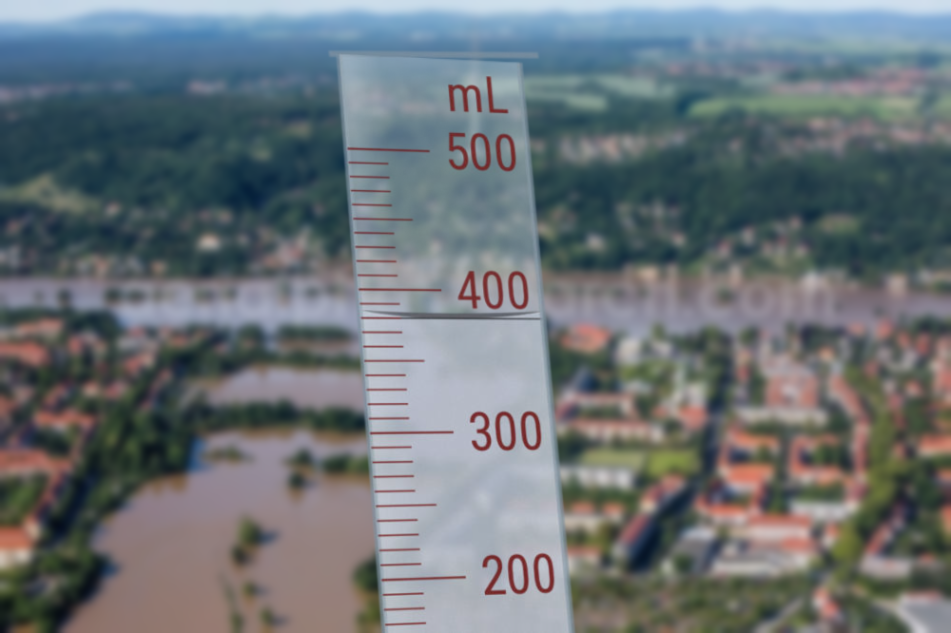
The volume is mL 380
